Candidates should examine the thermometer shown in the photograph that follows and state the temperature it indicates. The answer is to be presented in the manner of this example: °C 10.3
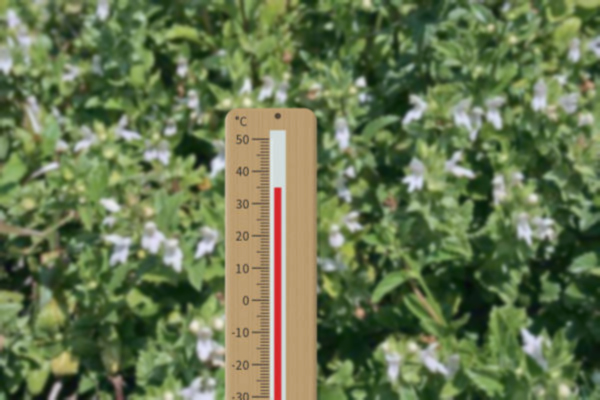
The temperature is °C 35
